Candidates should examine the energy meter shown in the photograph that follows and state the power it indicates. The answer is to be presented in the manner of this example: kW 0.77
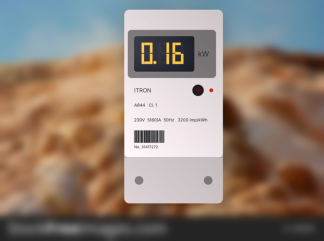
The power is kW 0.16
